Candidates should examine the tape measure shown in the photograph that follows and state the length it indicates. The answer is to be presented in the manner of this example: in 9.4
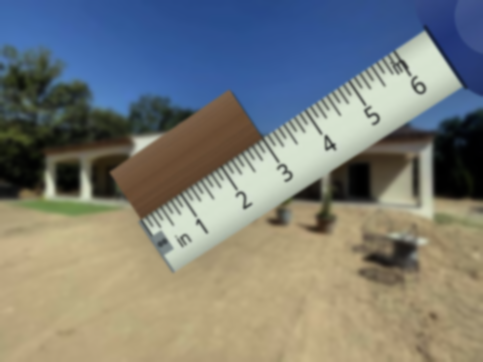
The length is in 3
